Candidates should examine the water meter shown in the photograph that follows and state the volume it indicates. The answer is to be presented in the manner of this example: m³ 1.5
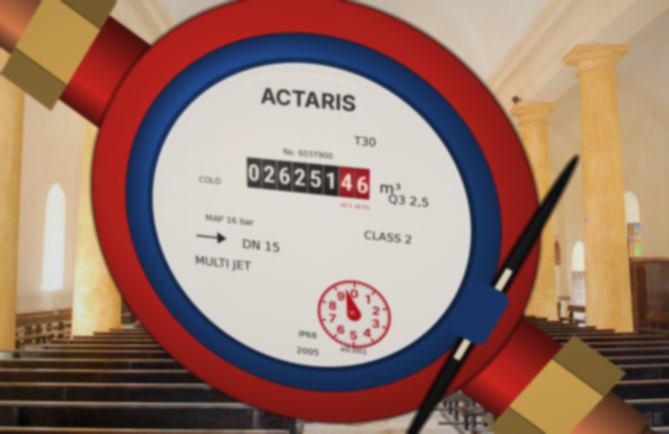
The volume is m³ 26251.459
